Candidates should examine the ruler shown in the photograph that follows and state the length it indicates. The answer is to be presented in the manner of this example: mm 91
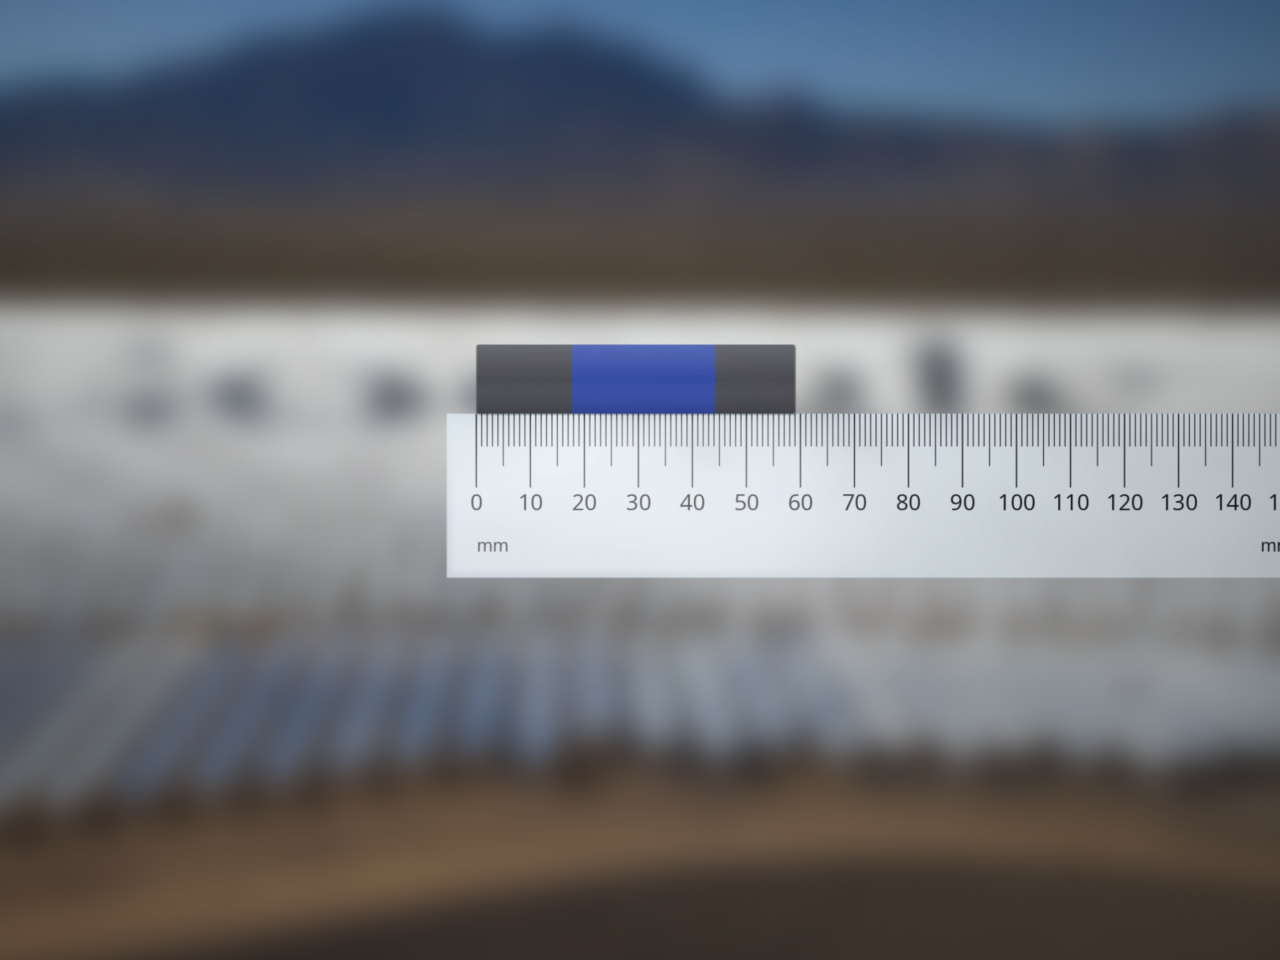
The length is mm 59
